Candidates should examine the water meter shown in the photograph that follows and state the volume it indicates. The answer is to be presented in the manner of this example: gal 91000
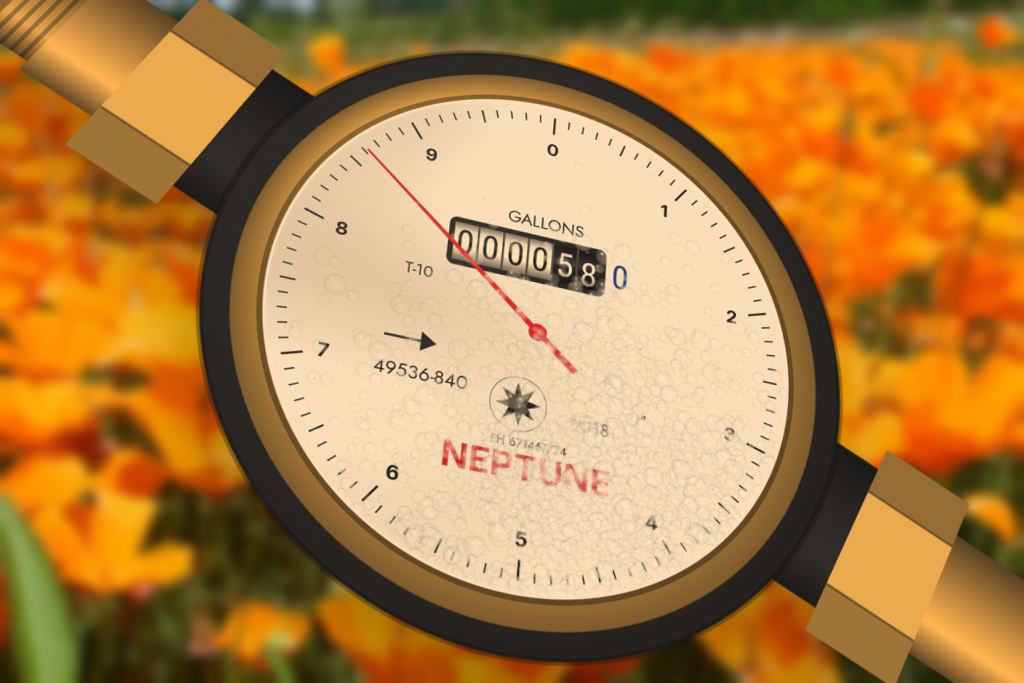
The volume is gal 578.6
